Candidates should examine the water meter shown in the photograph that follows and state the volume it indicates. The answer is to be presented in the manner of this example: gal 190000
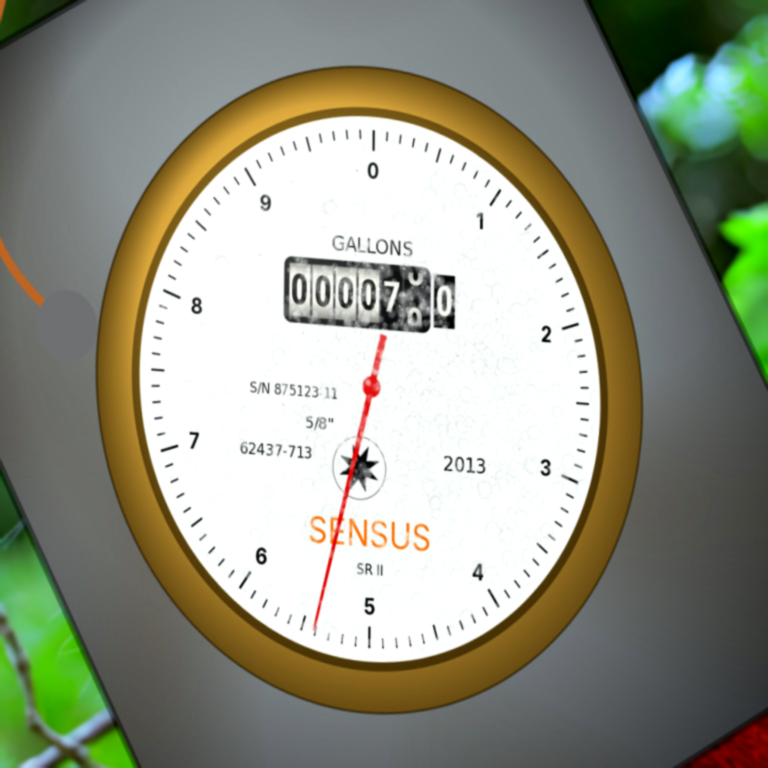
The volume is gal 785.4
